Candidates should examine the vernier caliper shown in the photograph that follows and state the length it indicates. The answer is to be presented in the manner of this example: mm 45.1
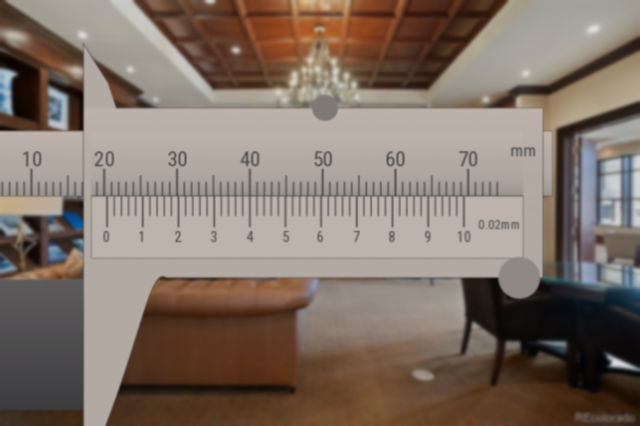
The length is mm 20.4
